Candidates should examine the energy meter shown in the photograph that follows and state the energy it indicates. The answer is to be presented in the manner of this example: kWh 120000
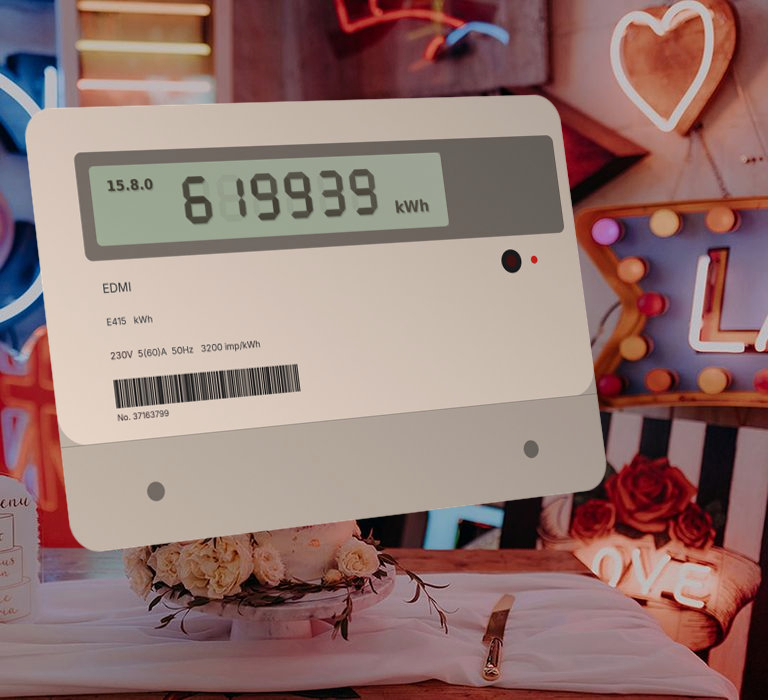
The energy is kWh 619939
